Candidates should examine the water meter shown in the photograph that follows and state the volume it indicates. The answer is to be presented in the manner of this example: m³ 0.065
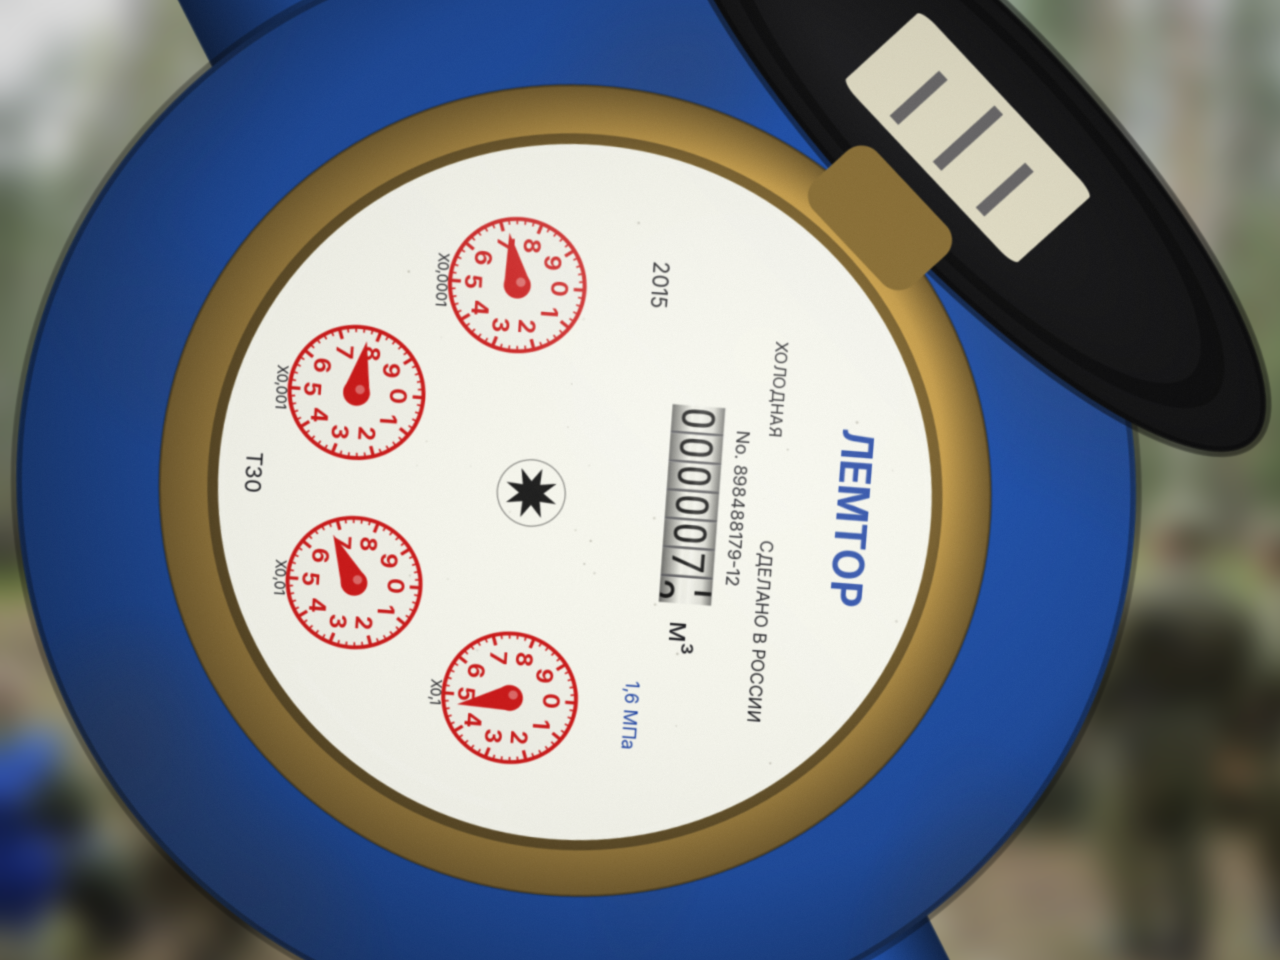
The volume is m³ 71.4677
